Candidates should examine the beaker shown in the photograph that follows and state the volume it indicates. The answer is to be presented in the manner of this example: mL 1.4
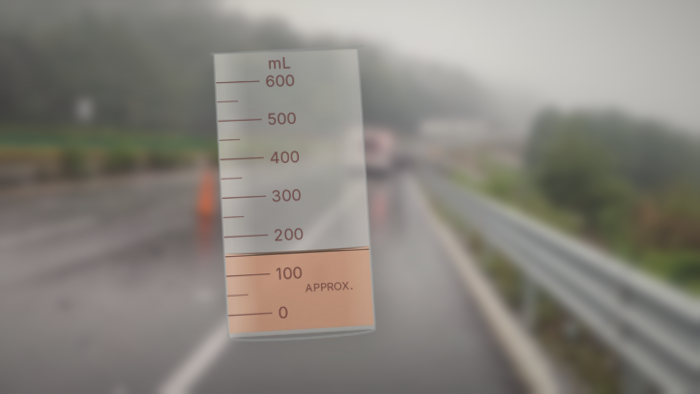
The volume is mL 150
